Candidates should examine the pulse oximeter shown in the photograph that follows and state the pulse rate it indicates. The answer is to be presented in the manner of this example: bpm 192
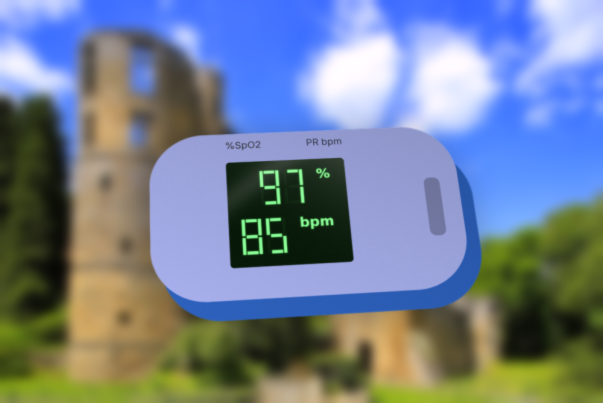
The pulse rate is bpm 85
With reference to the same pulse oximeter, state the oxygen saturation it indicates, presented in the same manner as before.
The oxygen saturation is % 97
